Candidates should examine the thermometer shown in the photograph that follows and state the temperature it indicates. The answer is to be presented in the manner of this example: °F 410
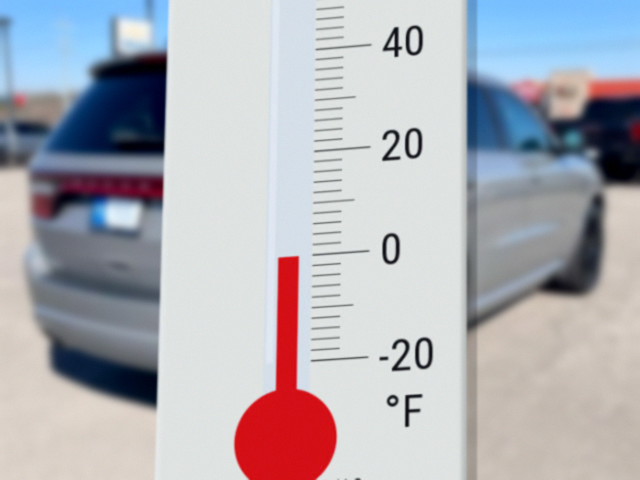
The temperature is °F 0
